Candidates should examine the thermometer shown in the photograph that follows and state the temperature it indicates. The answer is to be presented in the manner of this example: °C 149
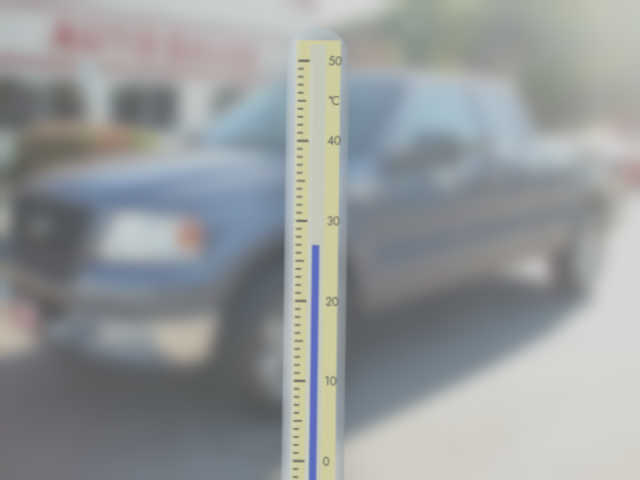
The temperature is °C 27
